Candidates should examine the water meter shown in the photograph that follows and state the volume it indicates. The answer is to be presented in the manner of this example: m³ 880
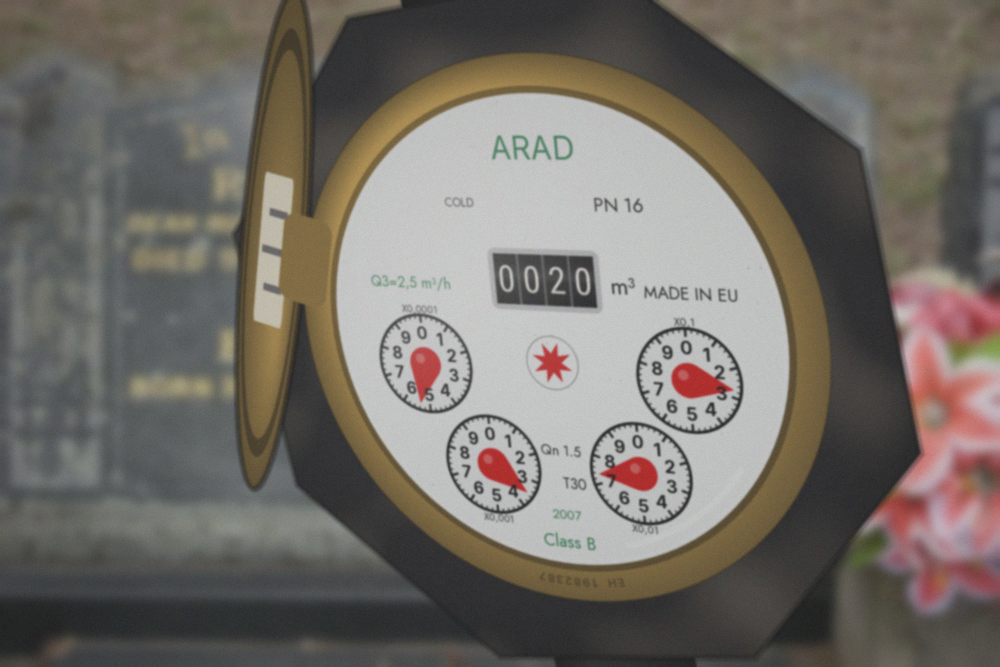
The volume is m³ 20.2735
